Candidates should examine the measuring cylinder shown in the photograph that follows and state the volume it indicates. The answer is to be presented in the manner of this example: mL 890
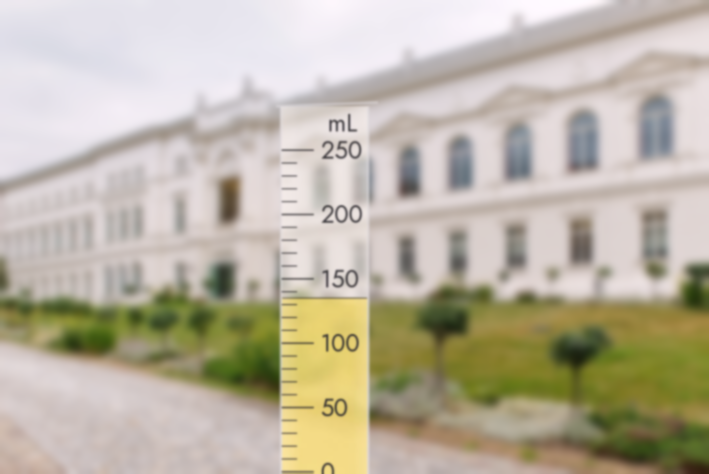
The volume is mL 135
